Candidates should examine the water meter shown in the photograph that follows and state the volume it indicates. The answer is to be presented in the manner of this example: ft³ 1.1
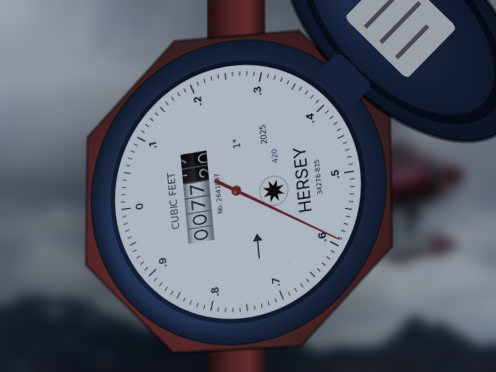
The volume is ft³ 7719.59
